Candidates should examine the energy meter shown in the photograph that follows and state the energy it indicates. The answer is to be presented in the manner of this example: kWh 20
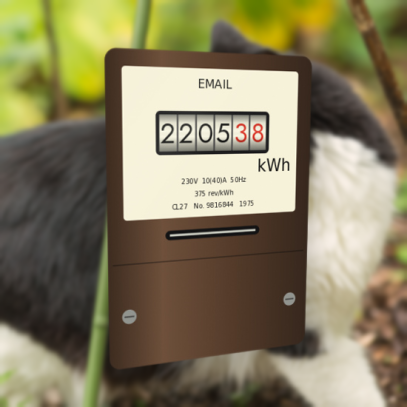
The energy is kWh 2205.38
